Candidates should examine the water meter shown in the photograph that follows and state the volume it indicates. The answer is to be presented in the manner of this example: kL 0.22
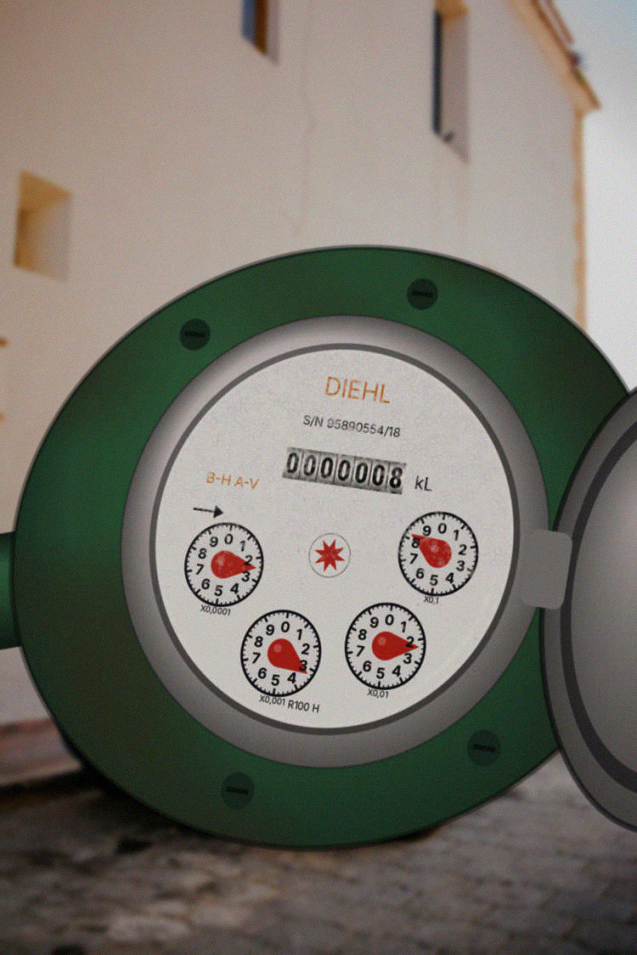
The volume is kL 8.8232
